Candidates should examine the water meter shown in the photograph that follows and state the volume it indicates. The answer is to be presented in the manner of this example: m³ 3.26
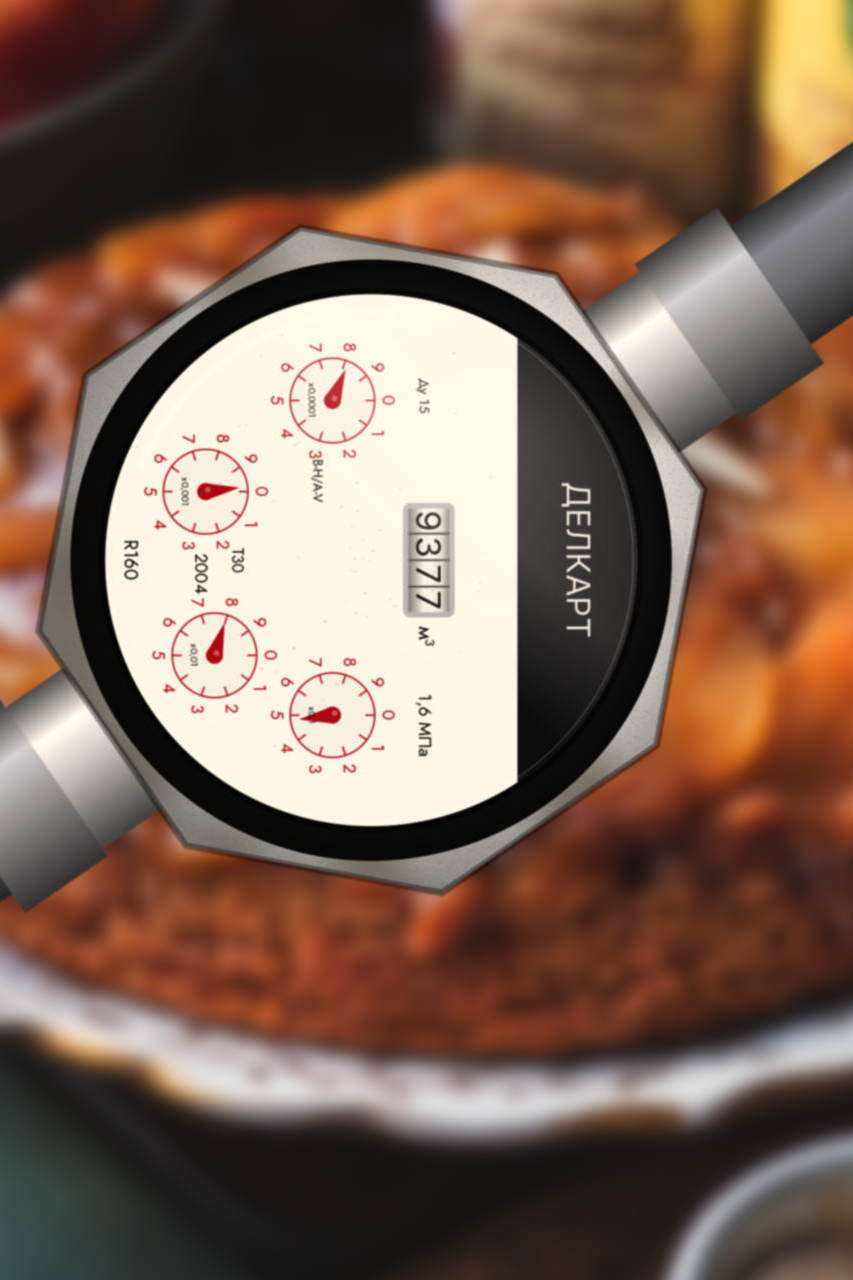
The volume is m³ 9377.4798
